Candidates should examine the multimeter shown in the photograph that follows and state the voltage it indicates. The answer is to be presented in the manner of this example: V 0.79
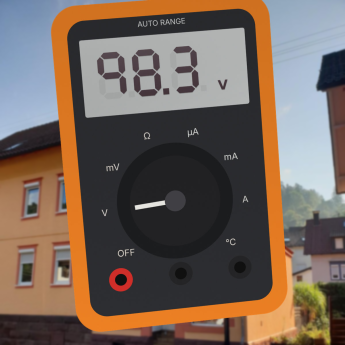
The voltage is V 98.3
